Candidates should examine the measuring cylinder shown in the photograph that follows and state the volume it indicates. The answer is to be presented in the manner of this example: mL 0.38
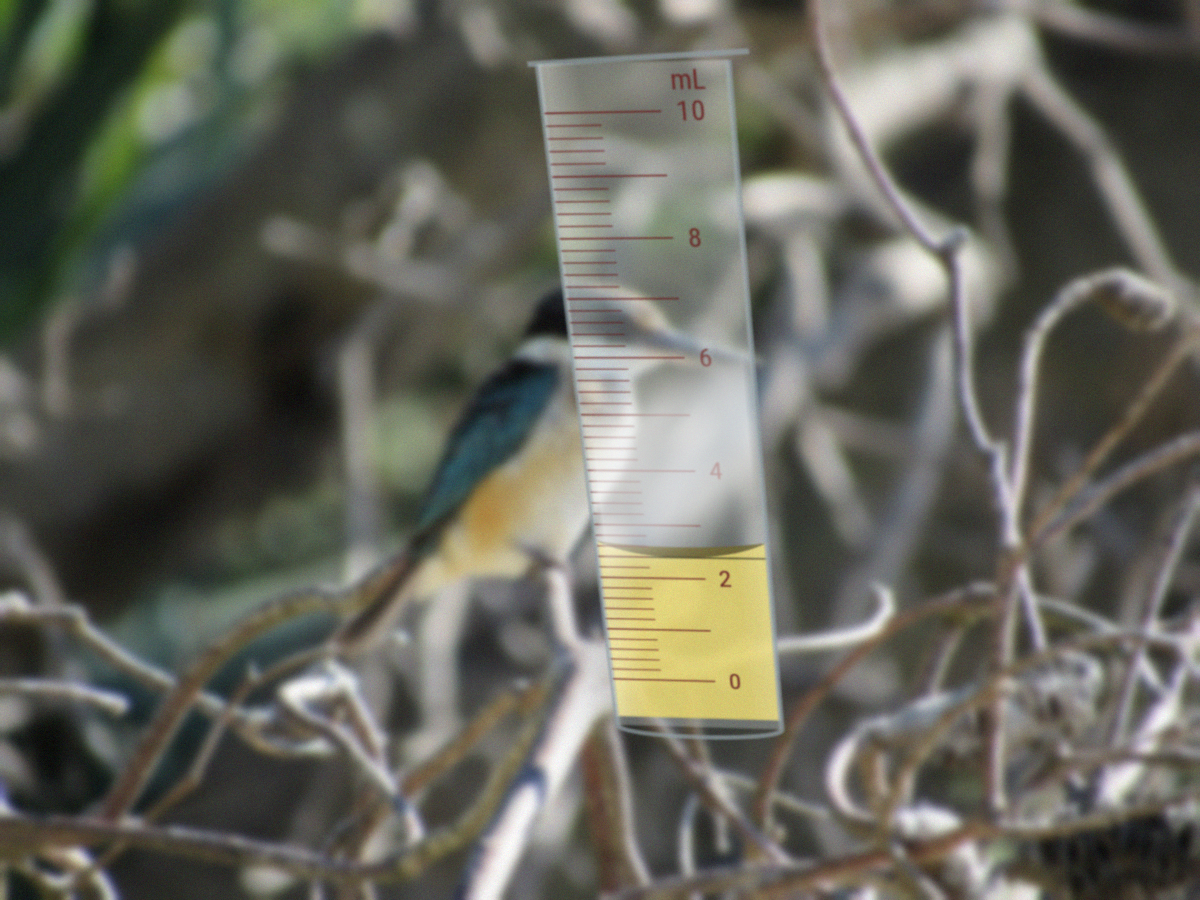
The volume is mL 2.4
